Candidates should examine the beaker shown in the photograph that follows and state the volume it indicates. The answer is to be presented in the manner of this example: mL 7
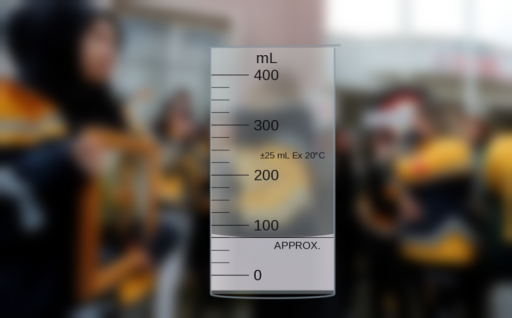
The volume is mL 75
